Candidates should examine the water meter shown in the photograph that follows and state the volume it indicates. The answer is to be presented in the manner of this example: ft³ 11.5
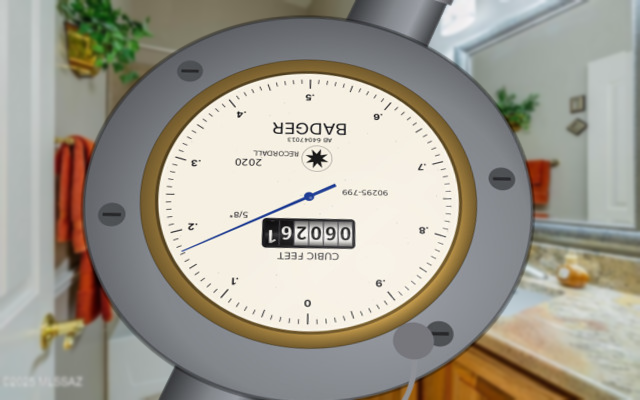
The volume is ft³ 60261.17
